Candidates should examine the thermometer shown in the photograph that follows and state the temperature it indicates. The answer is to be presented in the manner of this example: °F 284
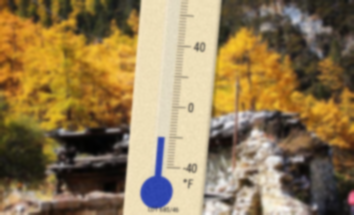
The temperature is °F -20
